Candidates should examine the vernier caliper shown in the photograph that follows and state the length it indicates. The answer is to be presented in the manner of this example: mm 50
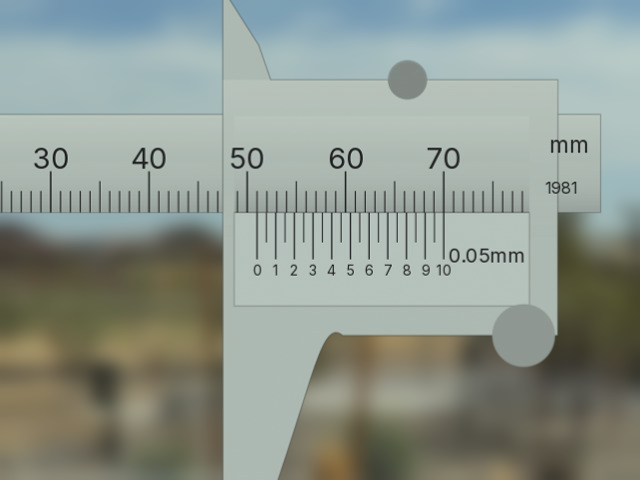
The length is mm 51.0
